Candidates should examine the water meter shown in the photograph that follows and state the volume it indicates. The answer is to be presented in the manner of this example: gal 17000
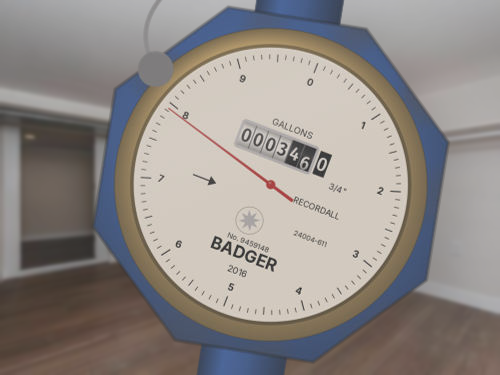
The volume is gal 3457.9
